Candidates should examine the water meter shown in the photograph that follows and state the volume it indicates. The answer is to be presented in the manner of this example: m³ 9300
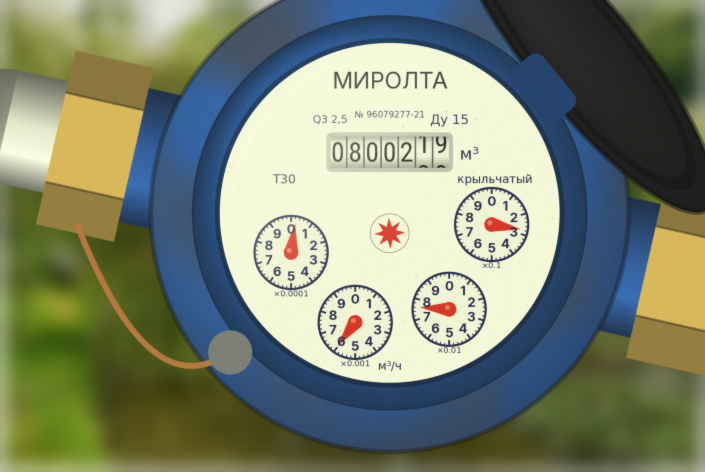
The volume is m³ 800219.2760
